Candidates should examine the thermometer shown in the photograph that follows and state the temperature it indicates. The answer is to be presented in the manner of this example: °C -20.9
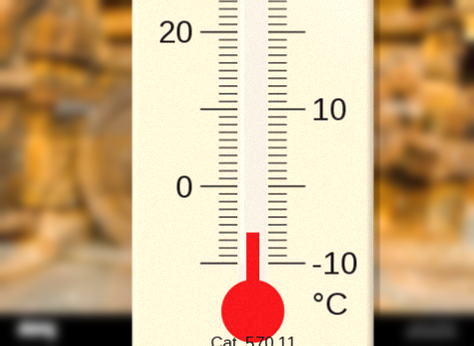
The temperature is °C -6
